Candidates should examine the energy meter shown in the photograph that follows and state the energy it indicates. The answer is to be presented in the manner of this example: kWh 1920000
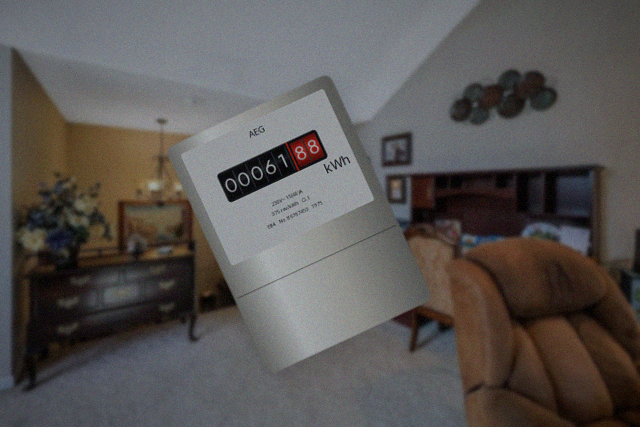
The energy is kWh 61.88
